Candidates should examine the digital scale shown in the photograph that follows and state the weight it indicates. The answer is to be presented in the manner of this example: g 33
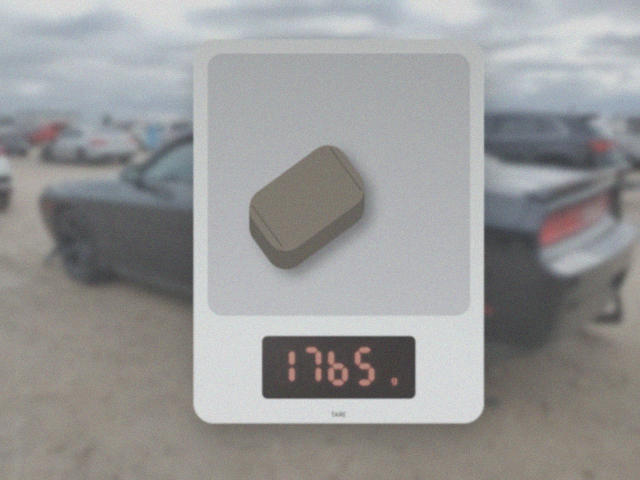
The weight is g 1765
